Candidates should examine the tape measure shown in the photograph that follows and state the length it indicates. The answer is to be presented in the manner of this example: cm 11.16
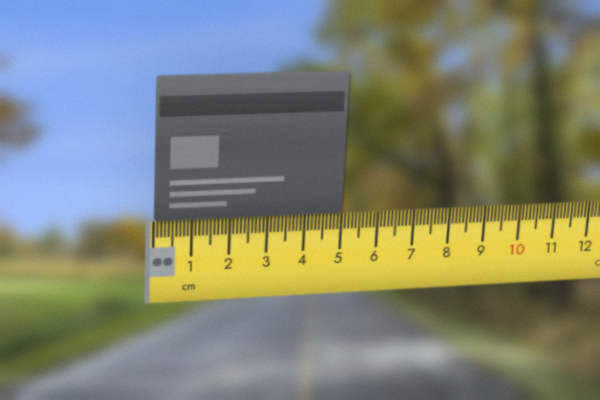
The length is cm 5
